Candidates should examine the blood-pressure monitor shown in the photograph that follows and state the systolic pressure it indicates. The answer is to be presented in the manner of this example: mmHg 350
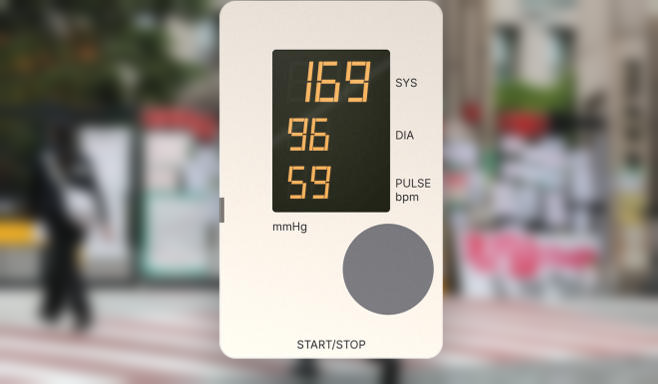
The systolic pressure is mmHg 169
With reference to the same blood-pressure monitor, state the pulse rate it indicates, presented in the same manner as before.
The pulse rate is bpm 59
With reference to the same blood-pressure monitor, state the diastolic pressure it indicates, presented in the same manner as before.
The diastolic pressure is mmHg 96
